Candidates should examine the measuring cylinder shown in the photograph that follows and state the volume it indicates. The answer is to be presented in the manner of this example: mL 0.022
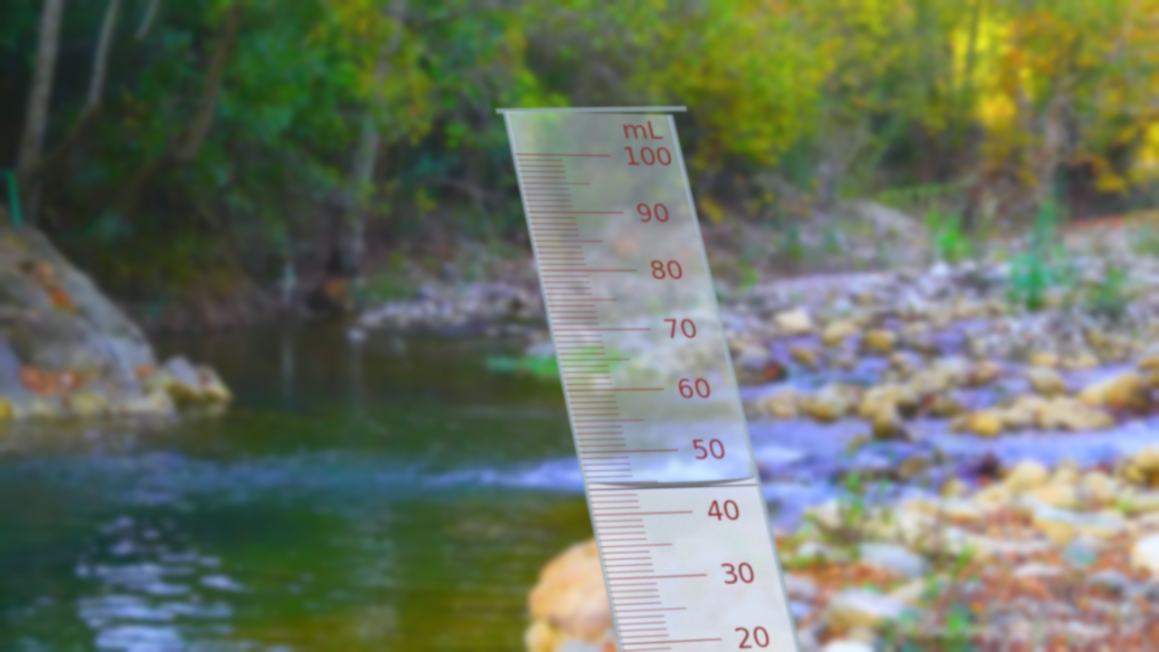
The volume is mL 44
